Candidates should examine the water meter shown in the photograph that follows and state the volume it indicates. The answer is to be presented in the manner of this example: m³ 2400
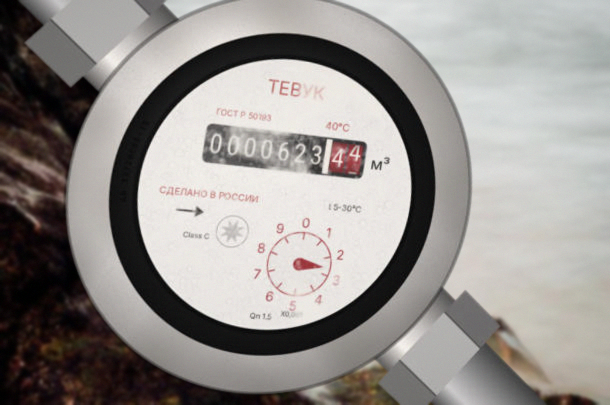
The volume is m³ 623.442
